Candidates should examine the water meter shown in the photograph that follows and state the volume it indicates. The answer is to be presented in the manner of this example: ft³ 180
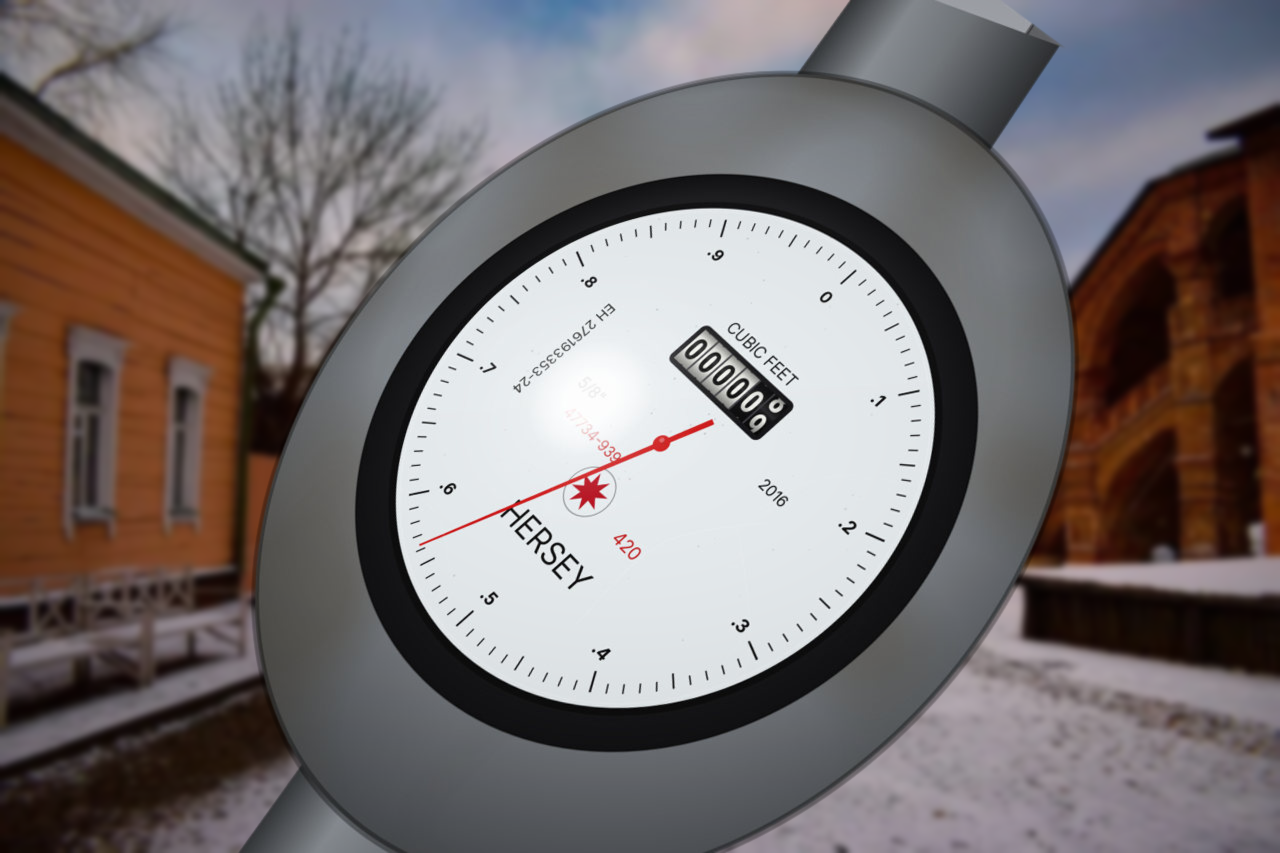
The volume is ft³ 8.56
